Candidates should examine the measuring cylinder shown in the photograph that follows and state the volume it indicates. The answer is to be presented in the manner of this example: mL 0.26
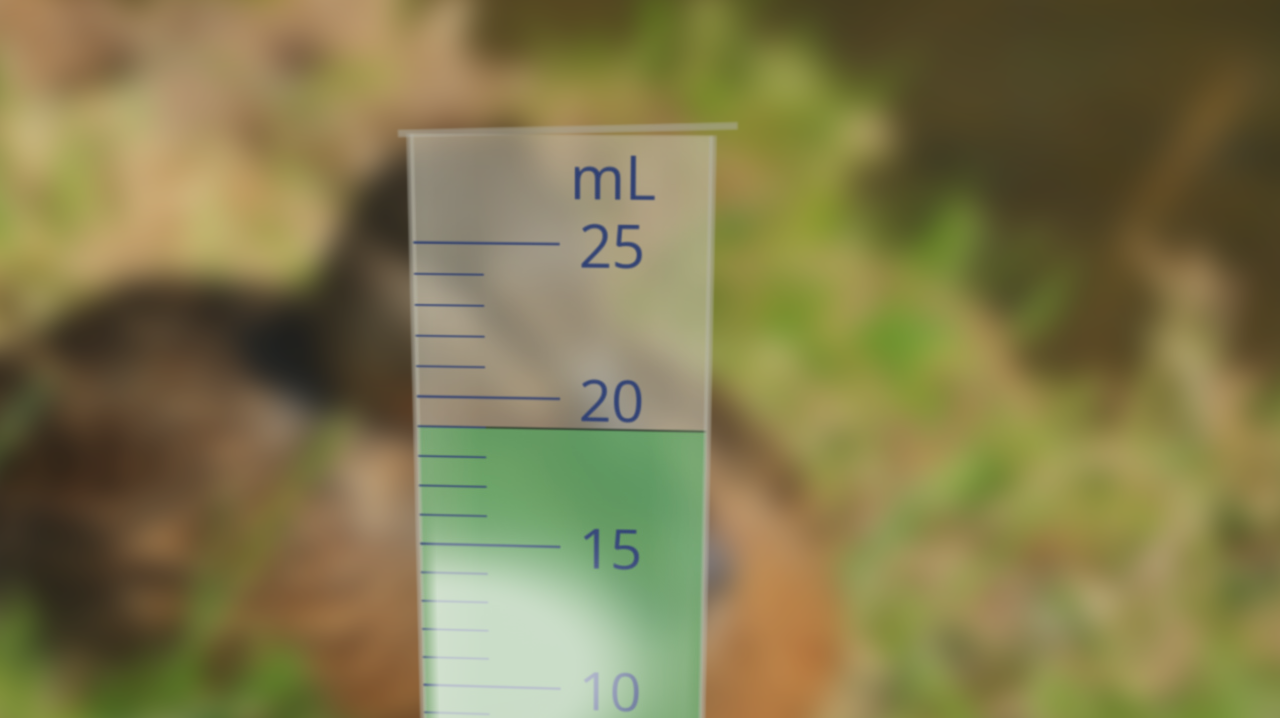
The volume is mL 19
